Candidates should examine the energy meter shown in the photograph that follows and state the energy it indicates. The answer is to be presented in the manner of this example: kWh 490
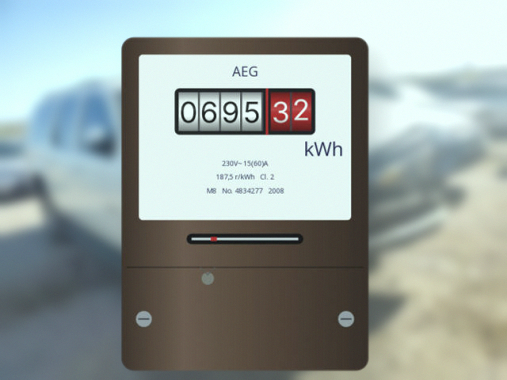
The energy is kWh 695.32
